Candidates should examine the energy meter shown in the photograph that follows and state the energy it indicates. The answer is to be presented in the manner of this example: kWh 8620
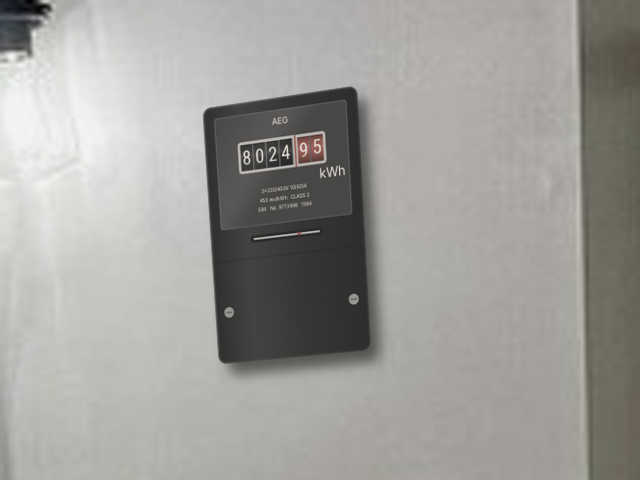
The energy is kWh 8024.95
